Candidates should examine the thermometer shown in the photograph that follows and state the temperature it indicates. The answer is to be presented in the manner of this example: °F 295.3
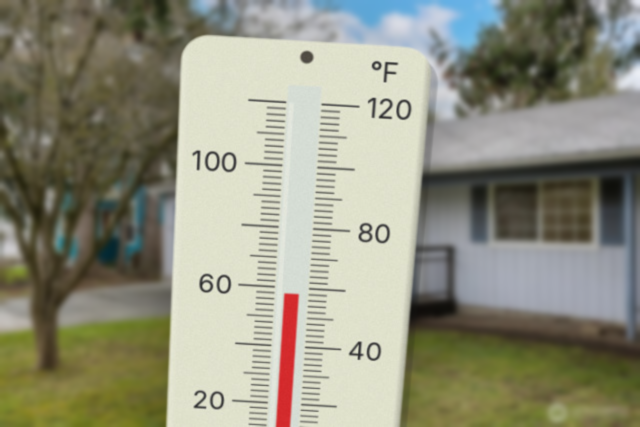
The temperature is °F 58
